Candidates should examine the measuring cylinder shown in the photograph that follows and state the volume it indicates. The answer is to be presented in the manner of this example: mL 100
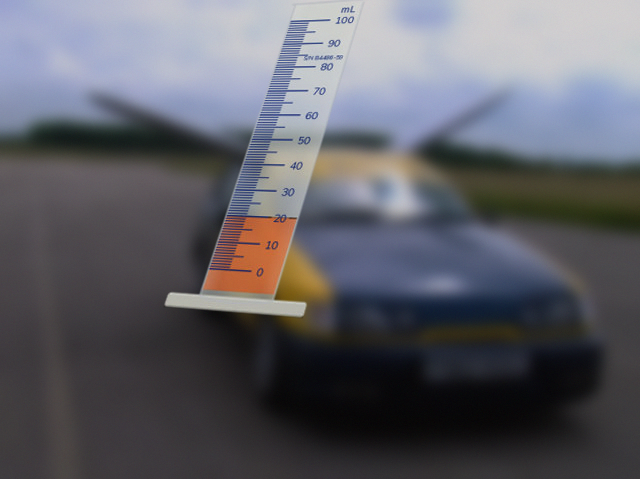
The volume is mL 20
